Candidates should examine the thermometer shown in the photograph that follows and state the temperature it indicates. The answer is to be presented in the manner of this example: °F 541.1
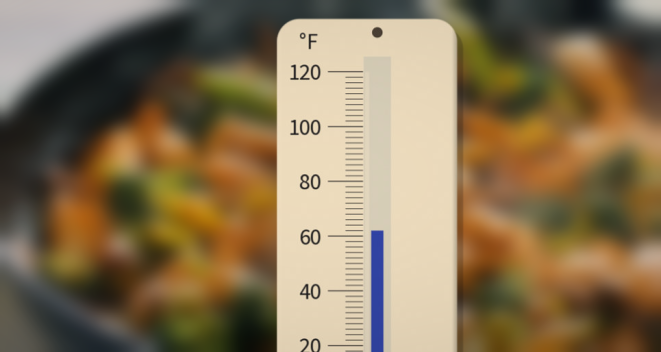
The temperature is °F 62
